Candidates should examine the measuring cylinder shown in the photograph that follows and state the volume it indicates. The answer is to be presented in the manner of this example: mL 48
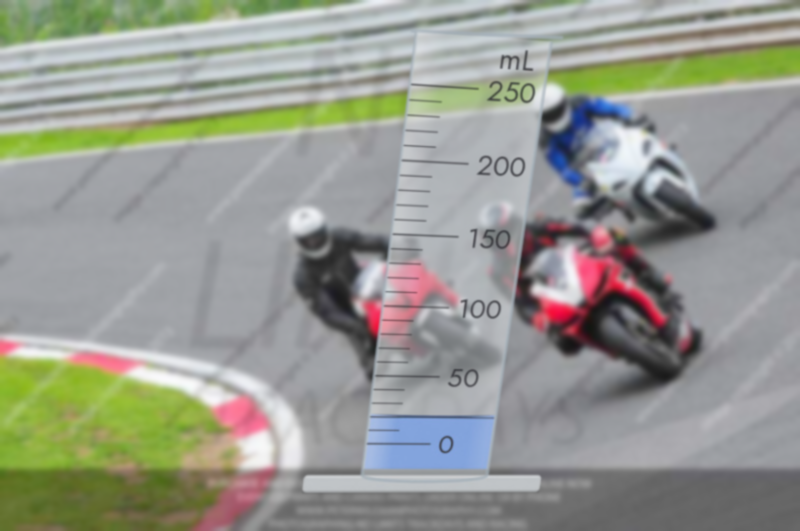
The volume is mL 20
